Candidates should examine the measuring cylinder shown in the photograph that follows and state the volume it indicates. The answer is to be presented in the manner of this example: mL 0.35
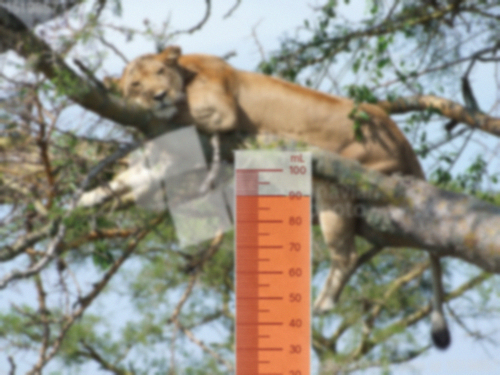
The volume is mL 90
